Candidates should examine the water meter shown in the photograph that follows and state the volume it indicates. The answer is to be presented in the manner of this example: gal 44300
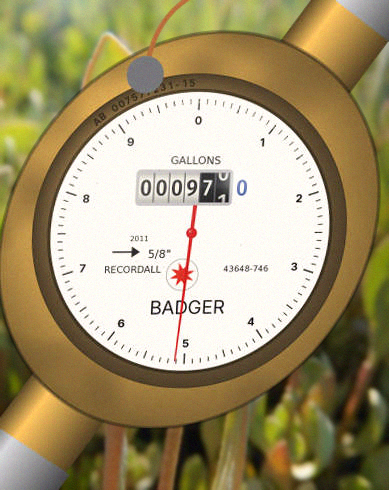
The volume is gal 9705.1
